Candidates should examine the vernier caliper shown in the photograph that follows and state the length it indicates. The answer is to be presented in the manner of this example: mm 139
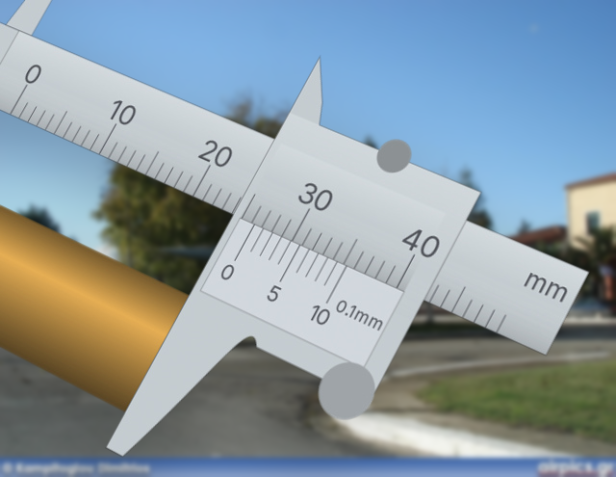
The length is mm 26.3
